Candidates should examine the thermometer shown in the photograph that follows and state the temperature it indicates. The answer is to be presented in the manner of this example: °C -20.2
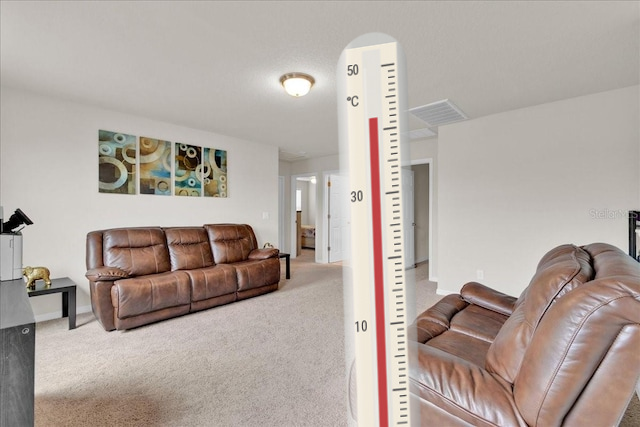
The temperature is °C 42
